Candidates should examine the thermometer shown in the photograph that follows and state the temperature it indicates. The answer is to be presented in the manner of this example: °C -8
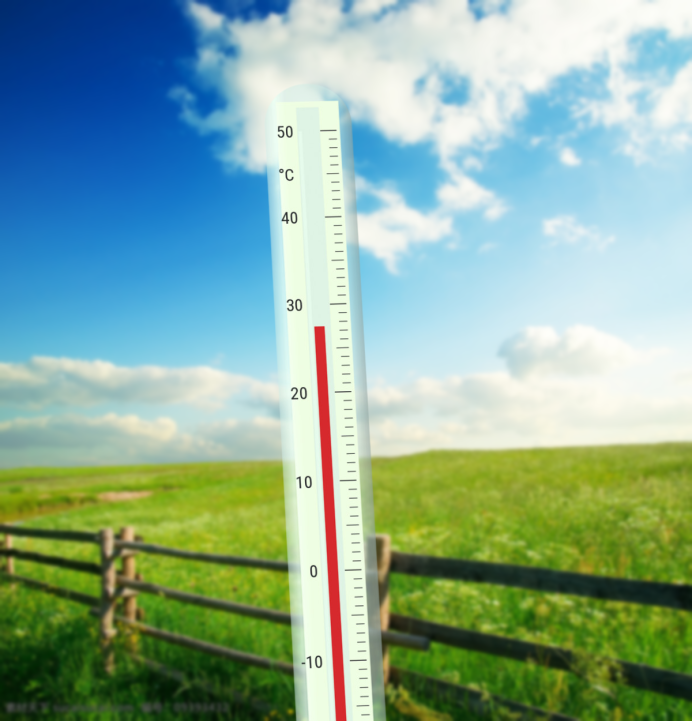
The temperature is °C 27.5
